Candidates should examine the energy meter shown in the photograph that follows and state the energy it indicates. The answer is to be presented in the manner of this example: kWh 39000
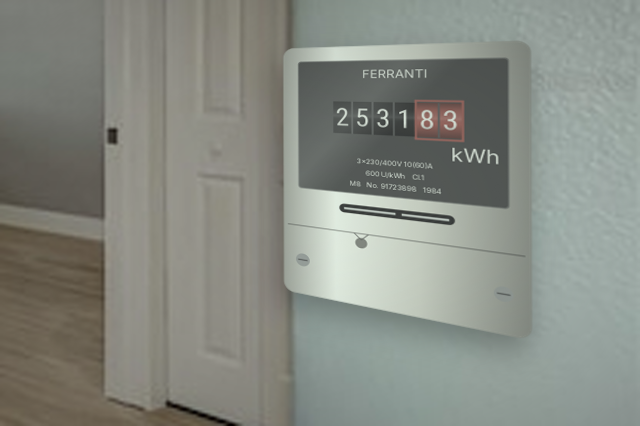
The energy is kWh 2531.83
